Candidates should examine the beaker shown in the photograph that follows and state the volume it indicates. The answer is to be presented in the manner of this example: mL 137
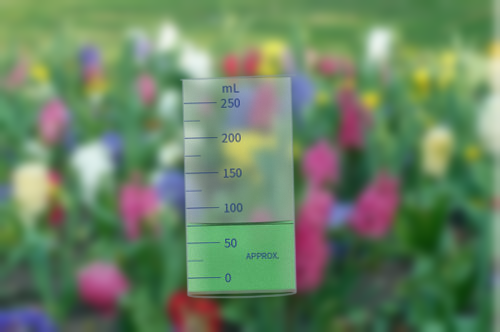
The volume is mL 75
